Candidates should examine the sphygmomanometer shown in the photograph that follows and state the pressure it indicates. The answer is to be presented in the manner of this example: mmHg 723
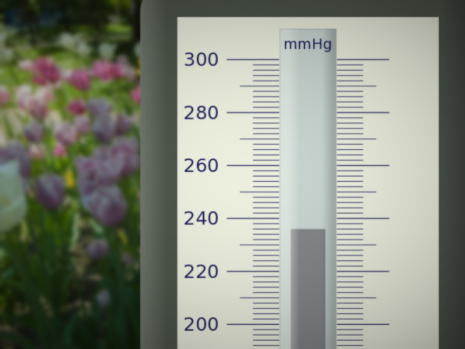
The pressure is mmHg 236
